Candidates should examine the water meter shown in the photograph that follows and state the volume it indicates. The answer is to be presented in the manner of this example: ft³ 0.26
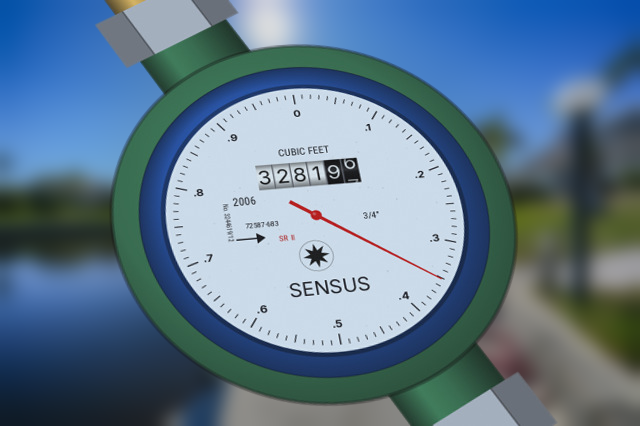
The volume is ft³ 328196.35
